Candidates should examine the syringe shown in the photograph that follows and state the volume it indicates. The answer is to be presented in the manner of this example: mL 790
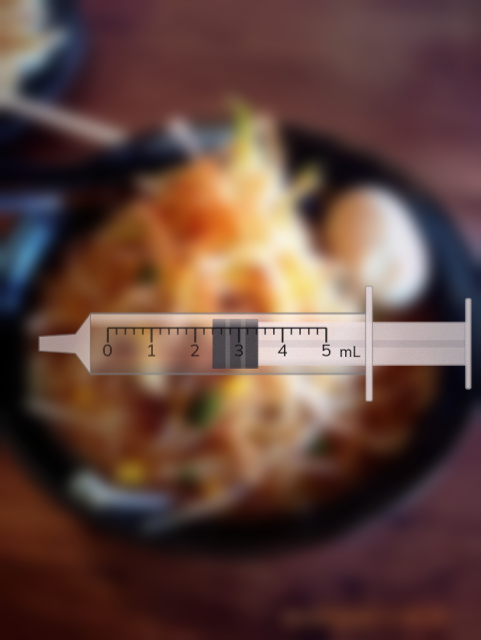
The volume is mL 2.4
